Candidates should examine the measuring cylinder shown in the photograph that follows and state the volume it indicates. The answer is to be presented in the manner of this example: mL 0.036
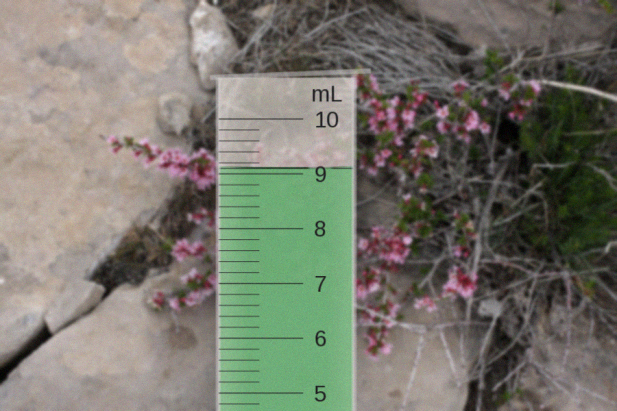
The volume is mL 9.1
